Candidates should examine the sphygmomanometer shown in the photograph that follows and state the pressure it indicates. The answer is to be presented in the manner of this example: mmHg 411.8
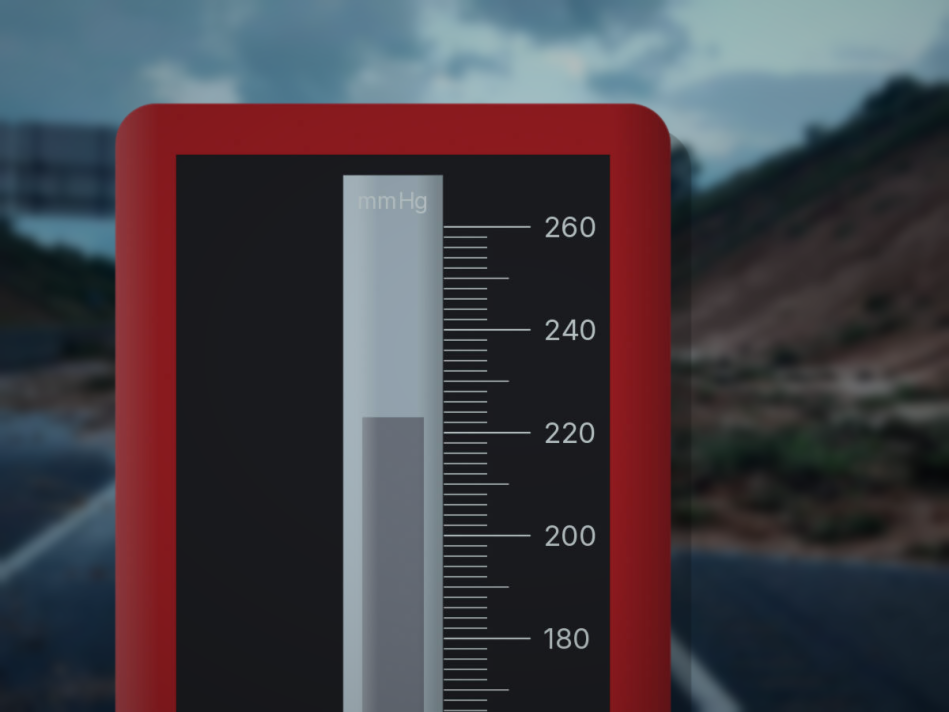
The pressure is mmHg 223
